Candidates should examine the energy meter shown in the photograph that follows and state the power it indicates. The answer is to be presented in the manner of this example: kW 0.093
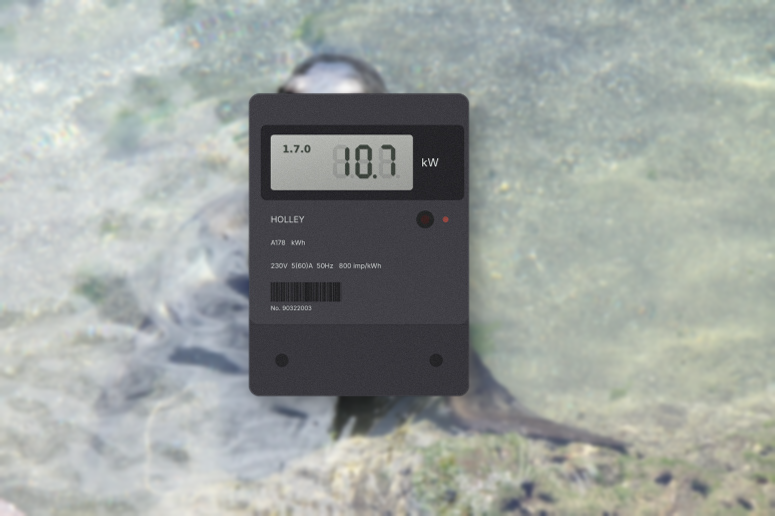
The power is kW 10.7
